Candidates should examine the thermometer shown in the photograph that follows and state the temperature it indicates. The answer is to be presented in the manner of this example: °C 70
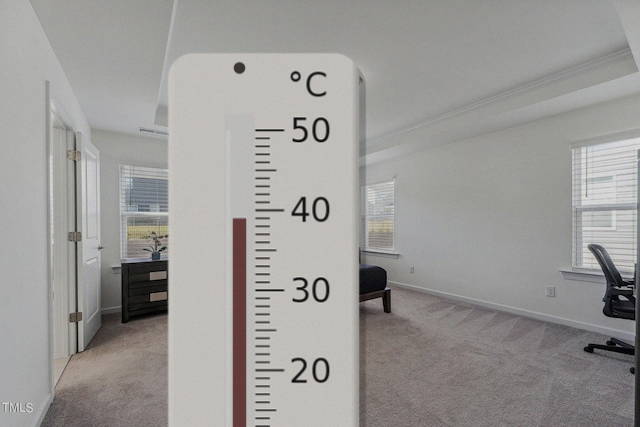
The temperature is °C 39
